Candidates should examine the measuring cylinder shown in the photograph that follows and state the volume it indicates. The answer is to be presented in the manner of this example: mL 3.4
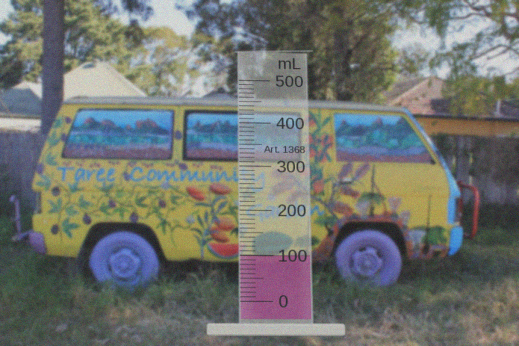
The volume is mL 100
